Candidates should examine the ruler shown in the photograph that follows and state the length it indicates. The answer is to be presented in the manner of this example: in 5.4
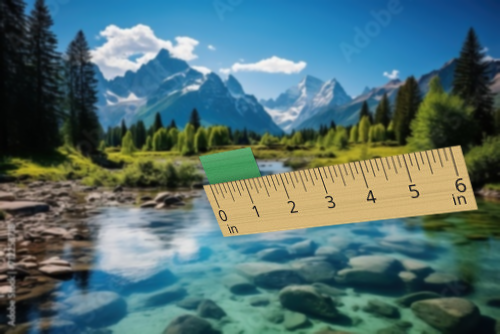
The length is in 1.5
